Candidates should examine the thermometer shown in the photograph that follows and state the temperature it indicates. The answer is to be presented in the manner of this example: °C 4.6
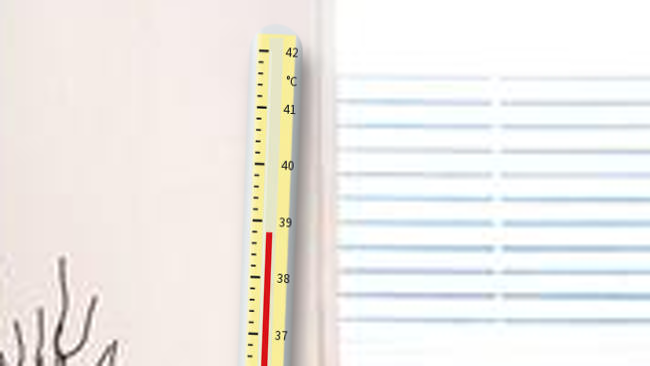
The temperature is °C 38.8
